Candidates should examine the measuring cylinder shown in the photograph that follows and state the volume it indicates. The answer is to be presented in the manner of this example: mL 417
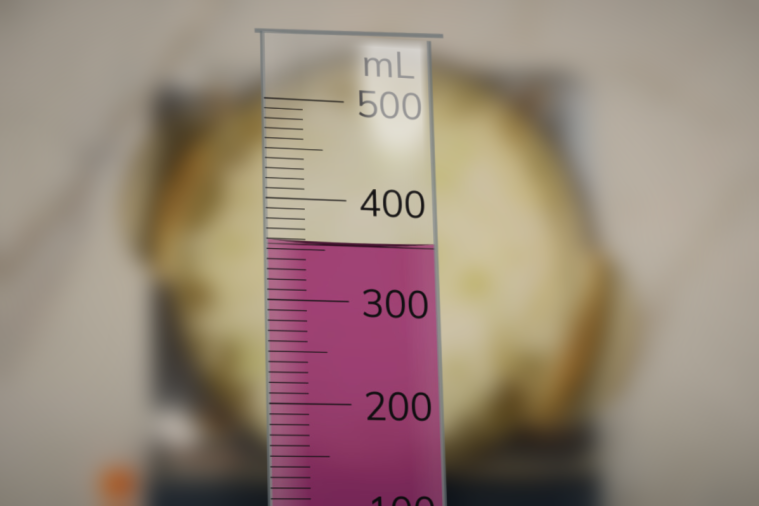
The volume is mL 355
